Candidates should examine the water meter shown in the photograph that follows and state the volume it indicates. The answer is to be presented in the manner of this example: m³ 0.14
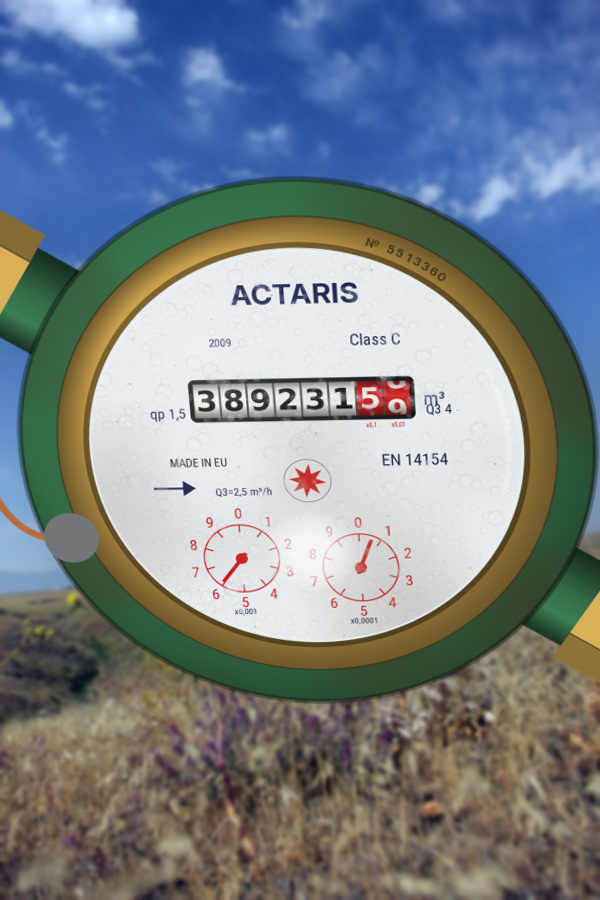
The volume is m³ 389231.5860
